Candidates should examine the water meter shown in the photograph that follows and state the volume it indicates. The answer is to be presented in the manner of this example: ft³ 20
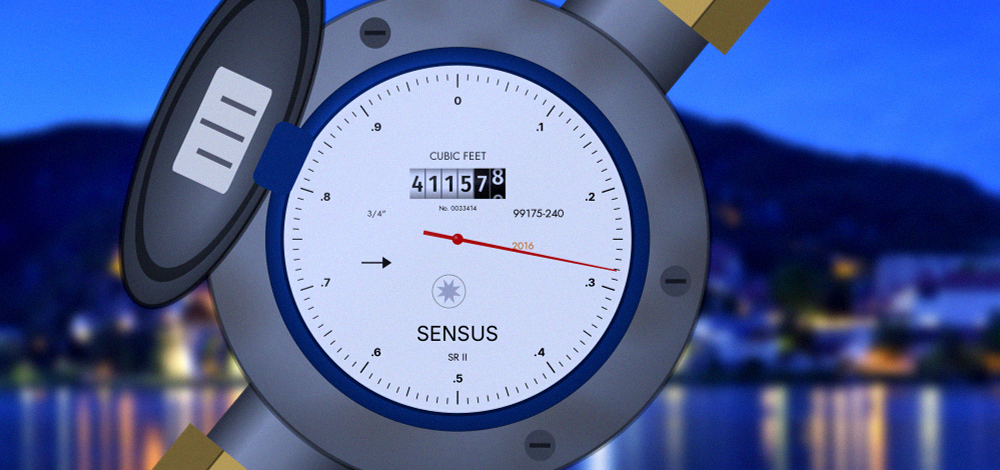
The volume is ft³ 411578.28
